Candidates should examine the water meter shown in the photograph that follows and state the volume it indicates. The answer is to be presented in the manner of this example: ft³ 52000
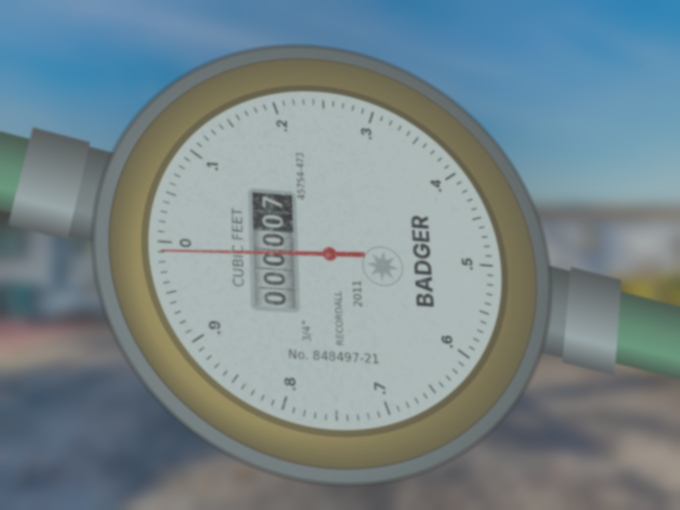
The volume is ft³ 6.99
